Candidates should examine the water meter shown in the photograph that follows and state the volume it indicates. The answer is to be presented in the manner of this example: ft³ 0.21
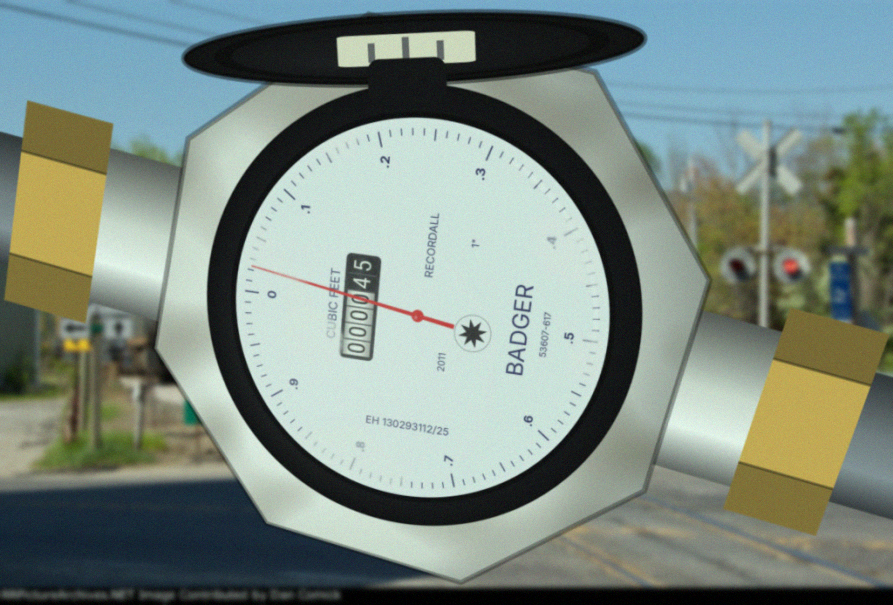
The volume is ft³ 45.02
